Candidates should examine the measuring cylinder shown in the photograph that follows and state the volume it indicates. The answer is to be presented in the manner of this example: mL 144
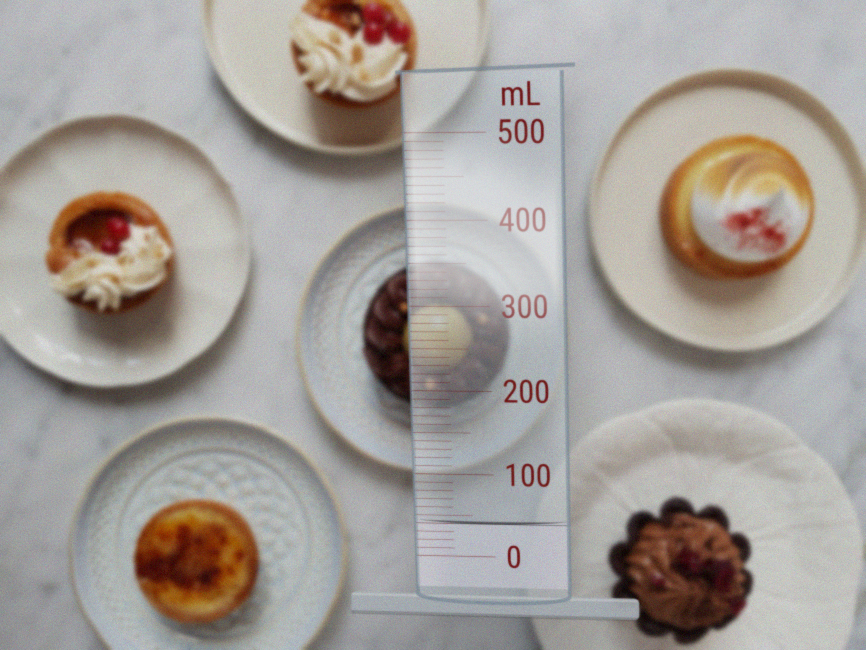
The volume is mL 40
